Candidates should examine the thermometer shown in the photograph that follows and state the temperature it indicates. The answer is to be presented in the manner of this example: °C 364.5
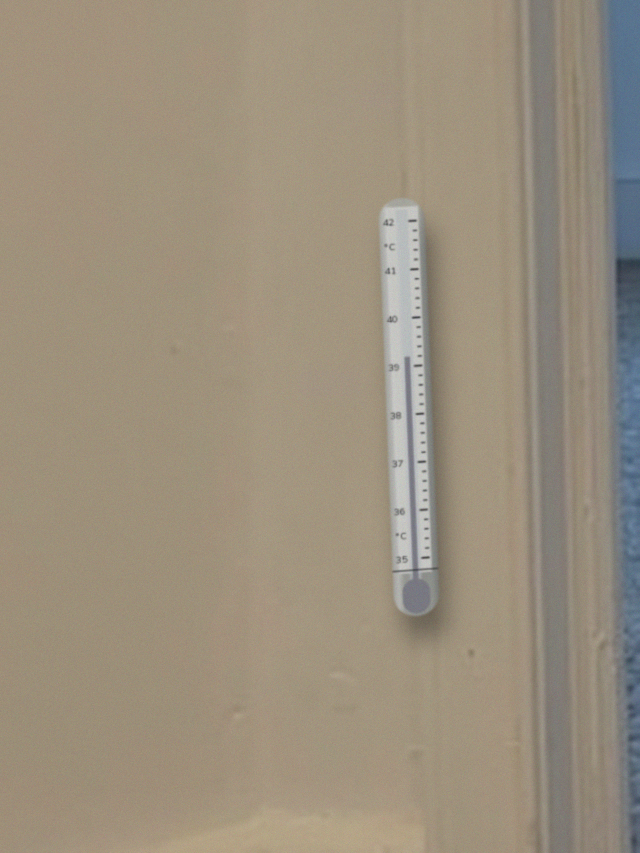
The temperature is °C 39.2
